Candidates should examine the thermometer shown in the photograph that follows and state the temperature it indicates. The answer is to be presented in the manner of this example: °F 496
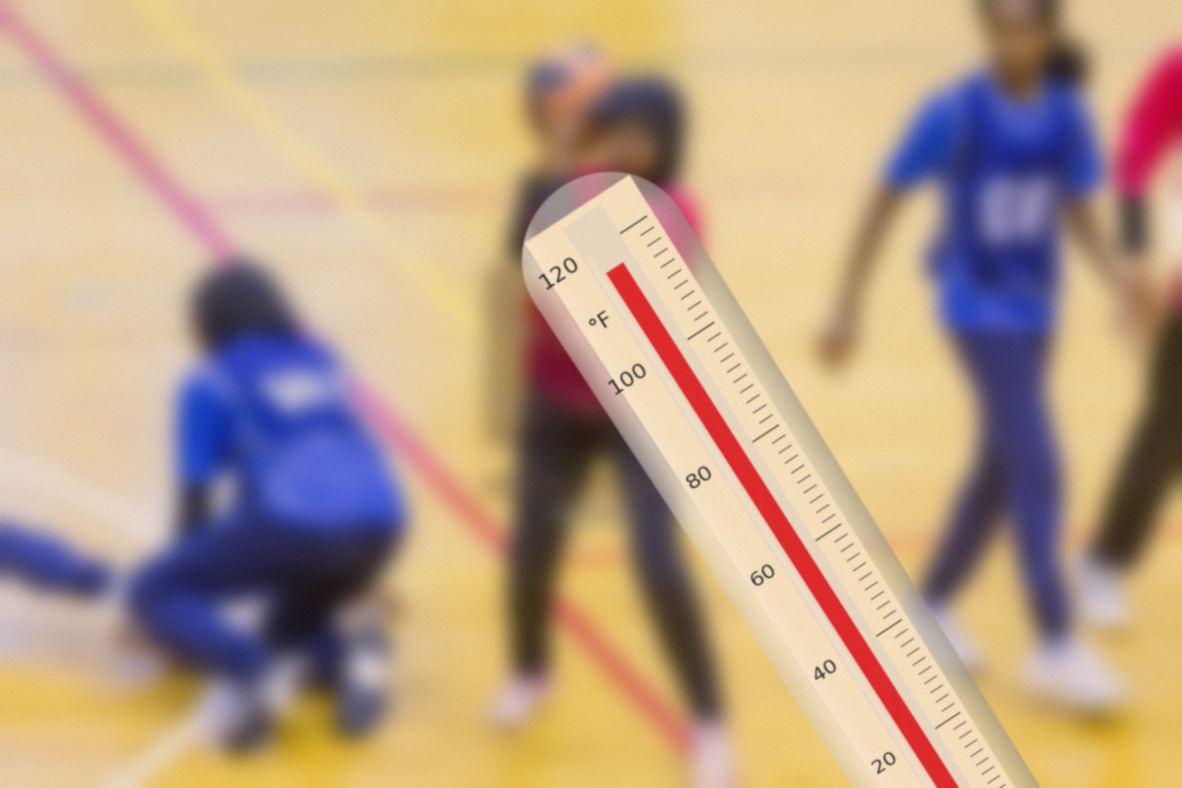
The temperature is °F 116
